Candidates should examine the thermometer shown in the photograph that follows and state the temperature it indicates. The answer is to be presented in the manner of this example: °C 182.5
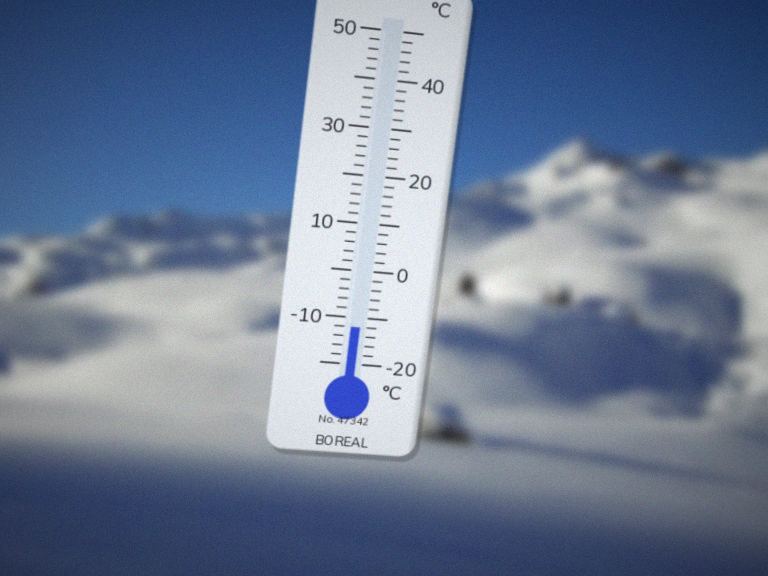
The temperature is °C -12
